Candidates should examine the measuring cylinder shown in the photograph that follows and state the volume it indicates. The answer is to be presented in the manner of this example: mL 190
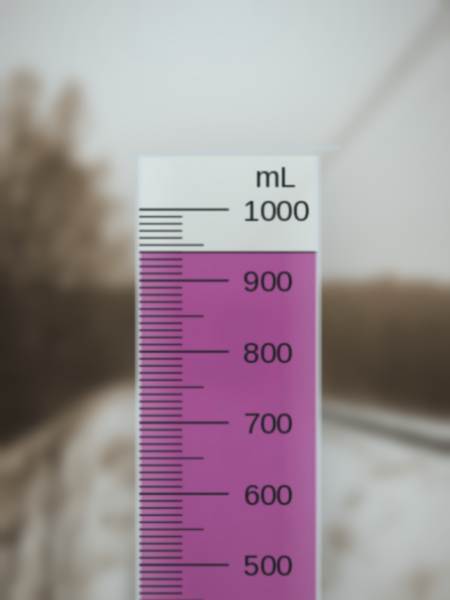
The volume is mL 940
